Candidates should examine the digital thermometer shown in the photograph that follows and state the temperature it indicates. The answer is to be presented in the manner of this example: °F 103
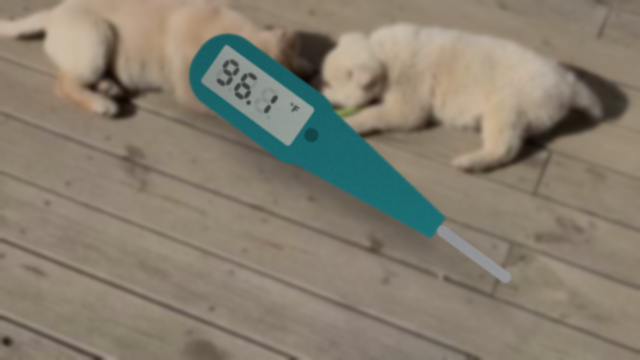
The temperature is °F 96.1
